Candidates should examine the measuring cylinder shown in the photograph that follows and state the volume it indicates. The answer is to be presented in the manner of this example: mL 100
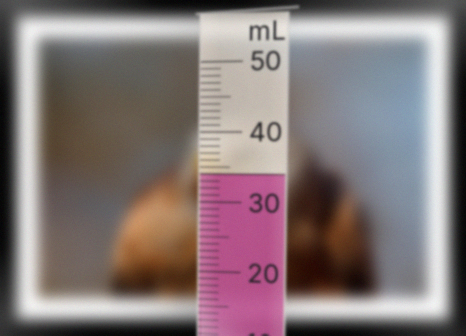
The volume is mL 34
